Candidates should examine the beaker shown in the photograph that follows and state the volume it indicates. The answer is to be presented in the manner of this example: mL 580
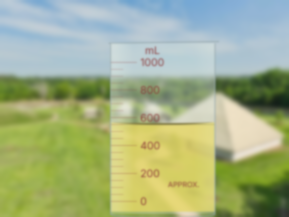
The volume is mL 550
